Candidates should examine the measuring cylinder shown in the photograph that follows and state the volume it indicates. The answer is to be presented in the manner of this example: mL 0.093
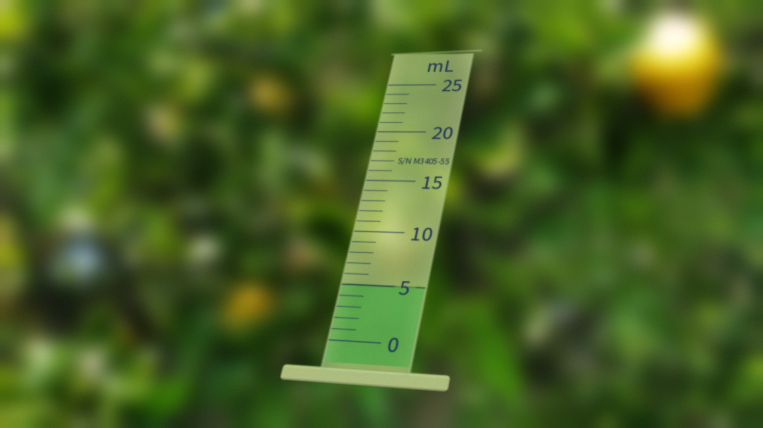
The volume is mL 5
